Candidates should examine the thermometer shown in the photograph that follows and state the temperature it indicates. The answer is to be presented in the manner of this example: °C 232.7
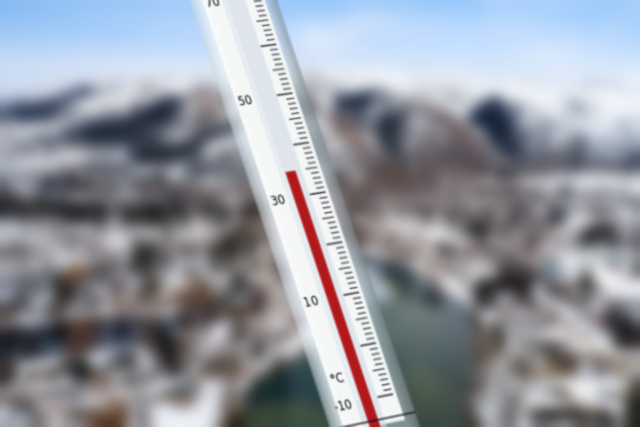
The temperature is °C 35
